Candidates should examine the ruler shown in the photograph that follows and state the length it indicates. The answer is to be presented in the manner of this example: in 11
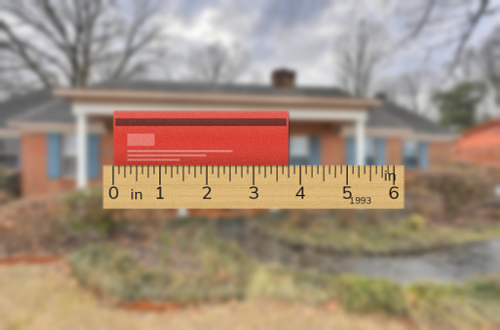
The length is in 3.75
